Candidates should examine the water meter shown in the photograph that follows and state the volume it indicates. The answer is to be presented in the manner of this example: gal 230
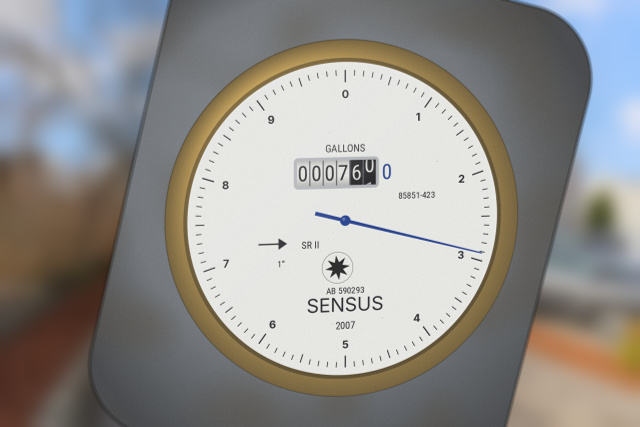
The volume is gal 7602.9
